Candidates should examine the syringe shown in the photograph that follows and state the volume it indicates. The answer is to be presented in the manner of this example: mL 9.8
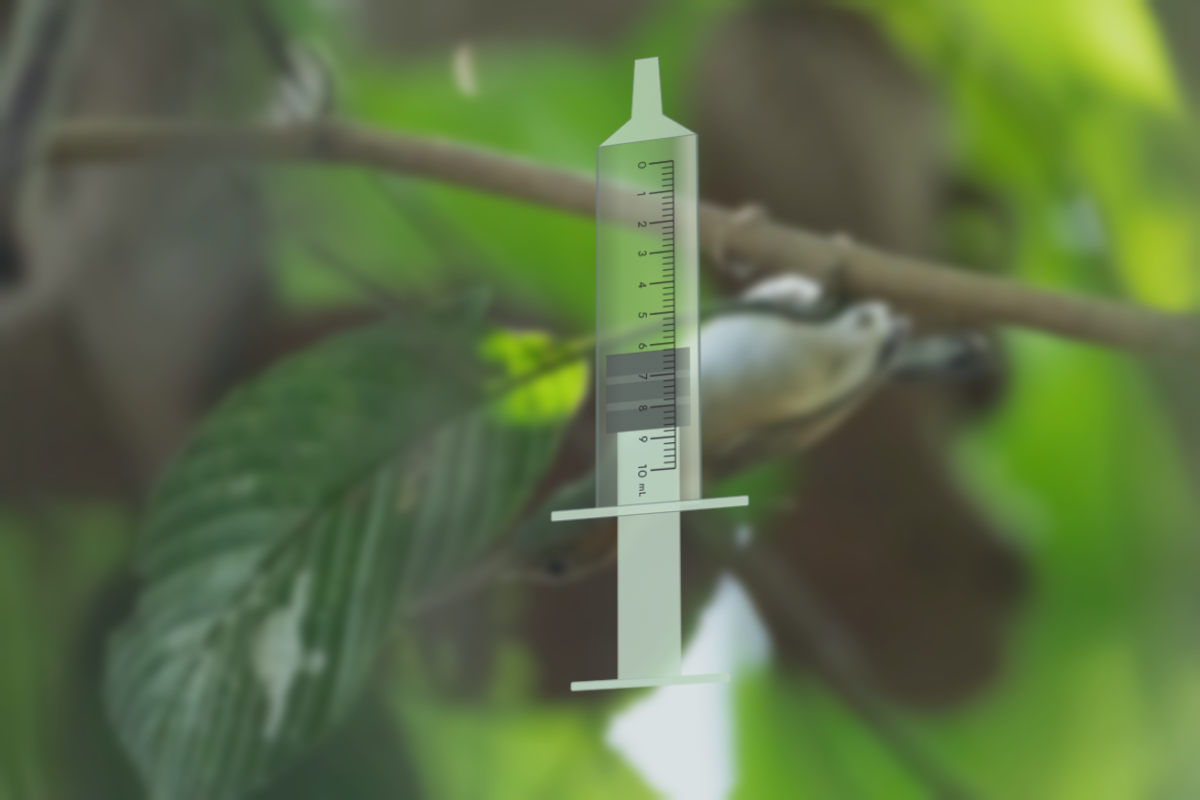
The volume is mL 6.2
